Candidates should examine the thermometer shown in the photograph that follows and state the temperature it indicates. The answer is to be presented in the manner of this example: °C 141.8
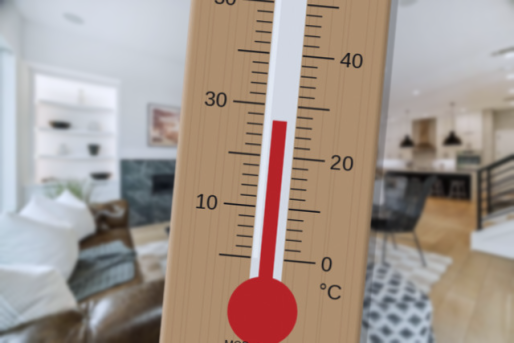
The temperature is °C 27
